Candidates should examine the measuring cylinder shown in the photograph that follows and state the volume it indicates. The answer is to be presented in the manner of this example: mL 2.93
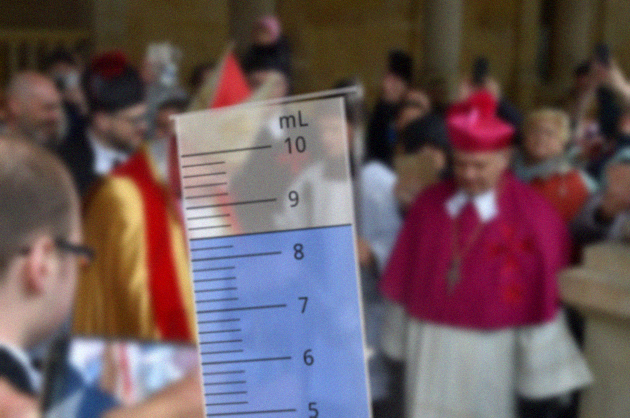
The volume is mL 8.4
